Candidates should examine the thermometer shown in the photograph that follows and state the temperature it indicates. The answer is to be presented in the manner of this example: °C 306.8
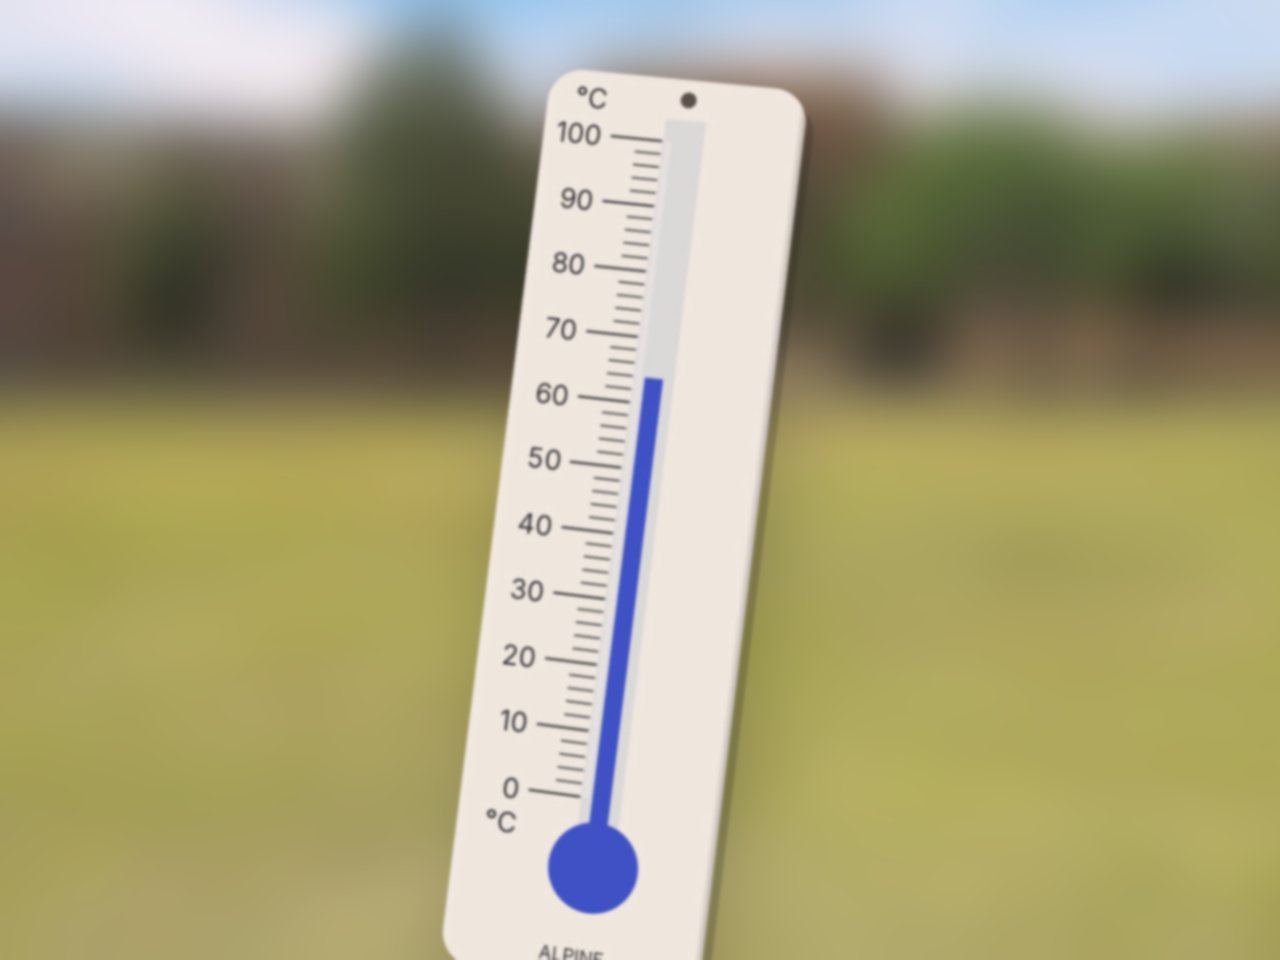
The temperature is °C 64
